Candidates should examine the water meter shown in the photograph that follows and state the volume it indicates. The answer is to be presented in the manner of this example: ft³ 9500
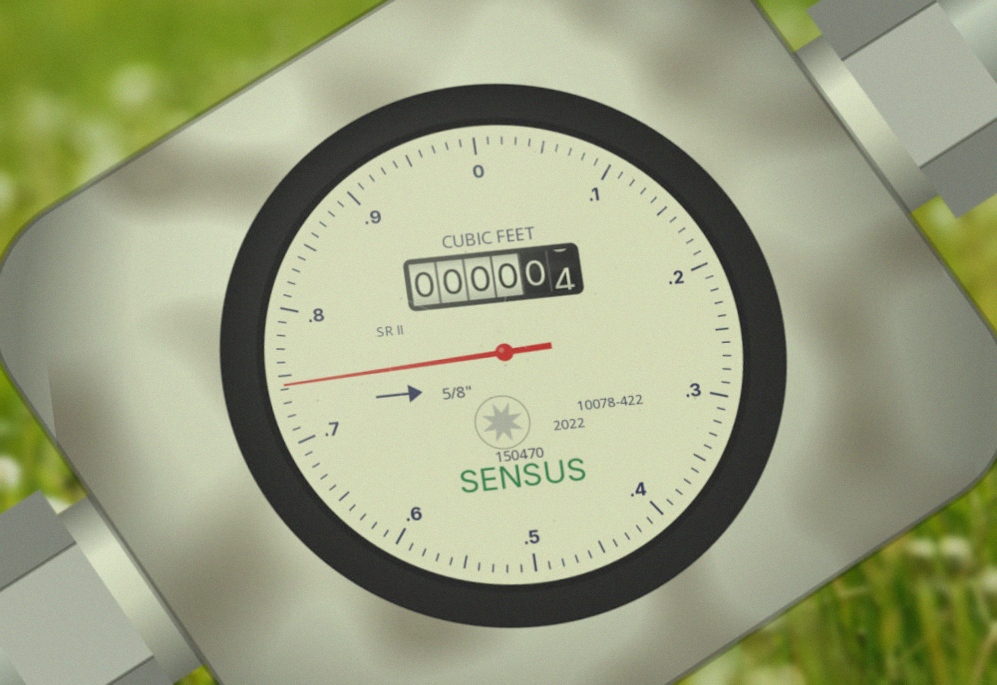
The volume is ft³ 3.74
